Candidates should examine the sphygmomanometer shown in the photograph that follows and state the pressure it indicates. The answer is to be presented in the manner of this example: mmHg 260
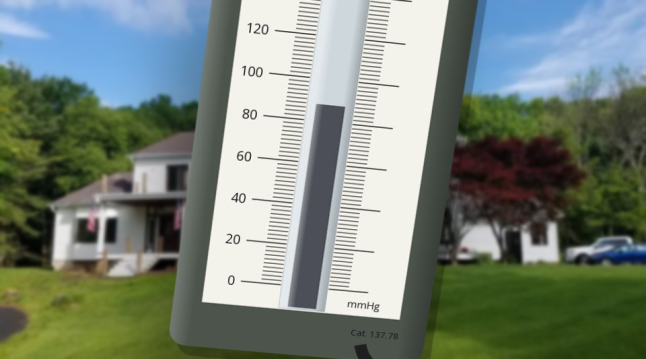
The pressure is mmHg 88
